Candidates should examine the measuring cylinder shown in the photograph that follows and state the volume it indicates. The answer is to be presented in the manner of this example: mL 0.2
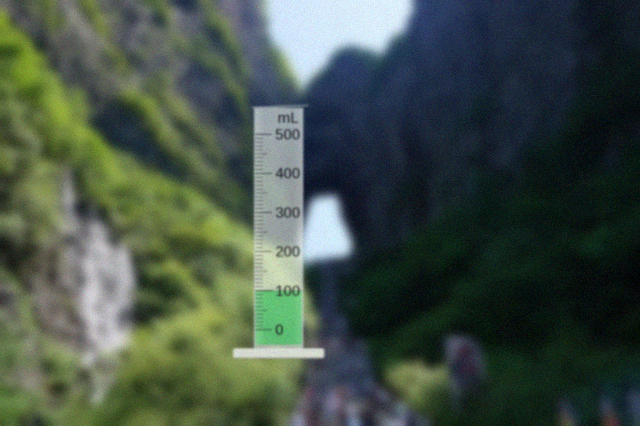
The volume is mL 100
